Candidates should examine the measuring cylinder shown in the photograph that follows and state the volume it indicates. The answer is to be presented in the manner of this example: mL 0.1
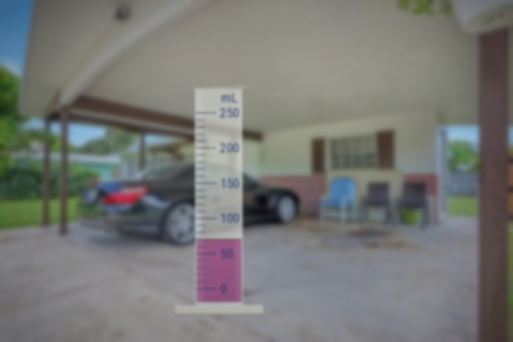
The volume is mL 70
